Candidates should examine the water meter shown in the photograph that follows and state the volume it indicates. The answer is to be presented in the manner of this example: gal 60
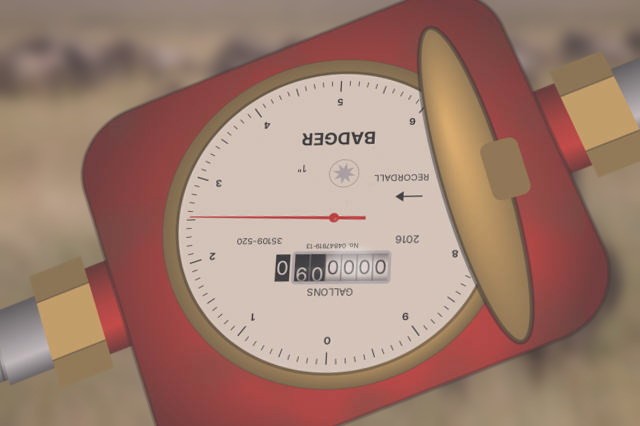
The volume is gal 92.5
